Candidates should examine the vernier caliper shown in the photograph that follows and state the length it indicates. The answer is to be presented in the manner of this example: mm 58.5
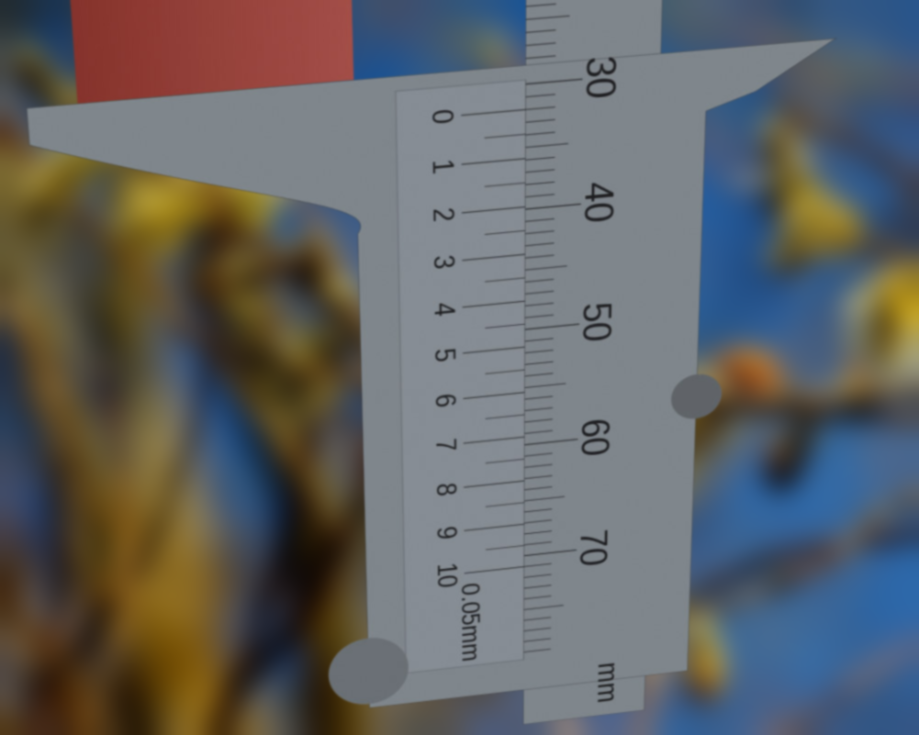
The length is mm 32.0
